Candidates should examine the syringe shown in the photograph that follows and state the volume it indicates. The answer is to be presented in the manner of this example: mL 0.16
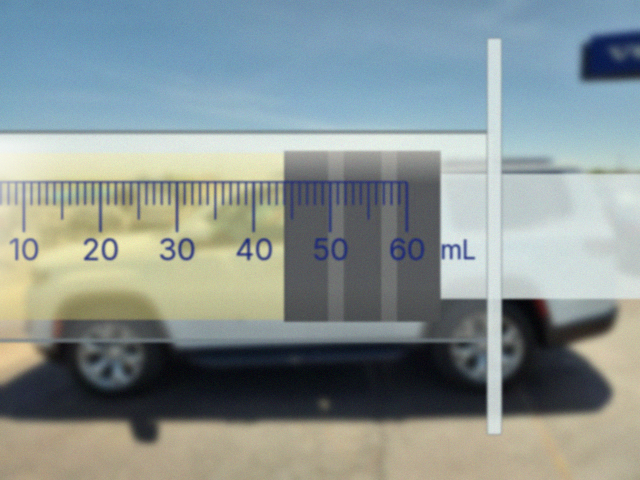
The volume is mL 44
